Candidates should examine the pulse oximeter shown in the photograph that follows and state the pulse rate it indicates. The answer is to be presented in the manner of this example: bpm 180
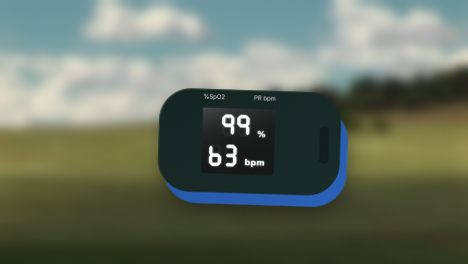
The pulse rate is bpm 63
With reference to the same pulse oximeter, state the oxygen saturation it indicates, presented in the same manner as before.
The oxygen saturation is % 99
